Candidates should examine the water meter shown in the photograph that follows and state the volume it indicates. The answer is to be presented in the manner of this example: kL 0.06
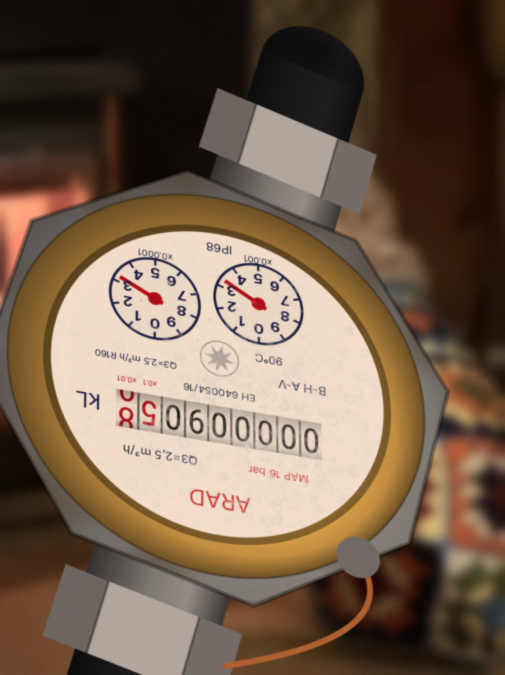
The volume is kL 90.5833
